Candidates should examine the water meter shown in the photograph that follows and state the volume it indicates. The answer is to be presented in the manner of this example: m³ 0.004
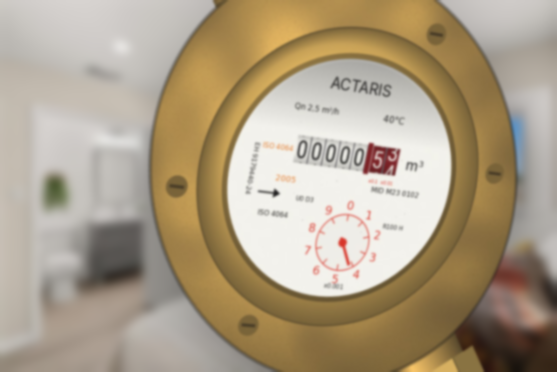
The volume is m³ 0.534
